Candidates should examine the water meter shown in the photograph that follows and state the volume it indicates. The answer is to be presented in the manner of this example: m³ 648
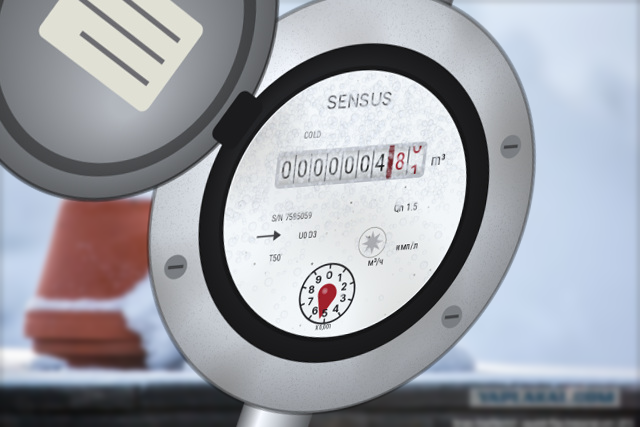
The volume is m³ 4.805
